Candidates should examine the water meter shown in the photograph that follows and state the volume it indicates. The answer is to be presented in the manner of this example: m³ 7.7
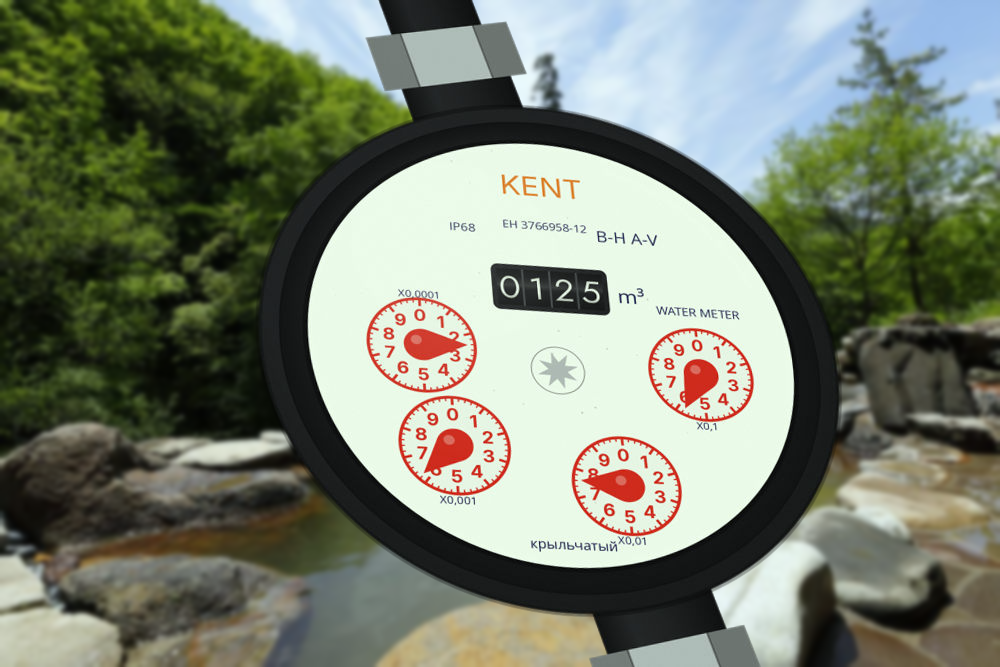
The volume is m³ 125.5762
